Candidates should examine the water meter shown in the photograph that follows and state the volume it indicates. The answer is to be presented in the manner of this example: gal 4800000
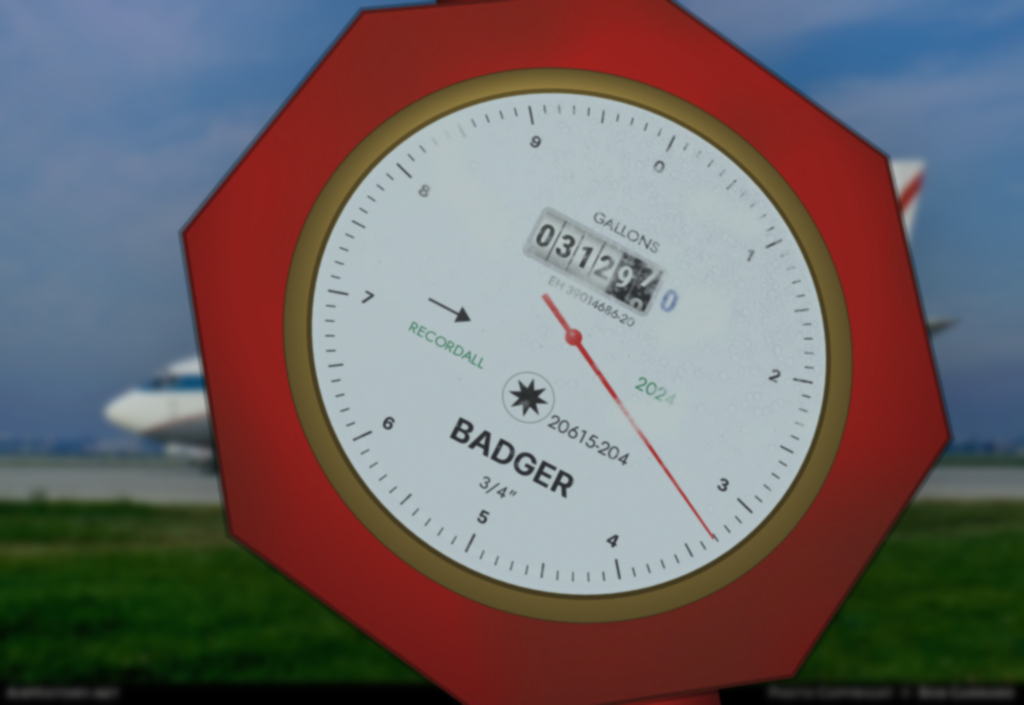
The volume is gal 312973.3
